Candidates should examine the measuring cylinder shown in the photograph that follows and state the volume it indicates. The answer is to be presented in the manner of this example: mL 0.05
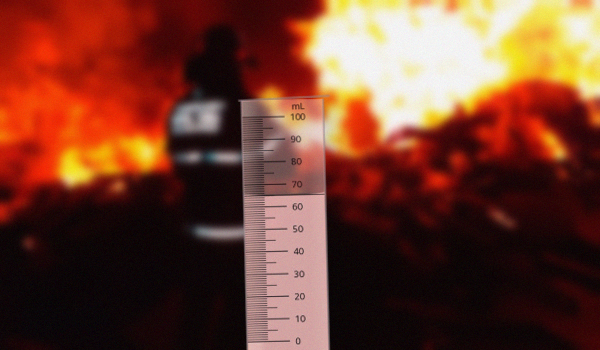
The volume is mL 65
